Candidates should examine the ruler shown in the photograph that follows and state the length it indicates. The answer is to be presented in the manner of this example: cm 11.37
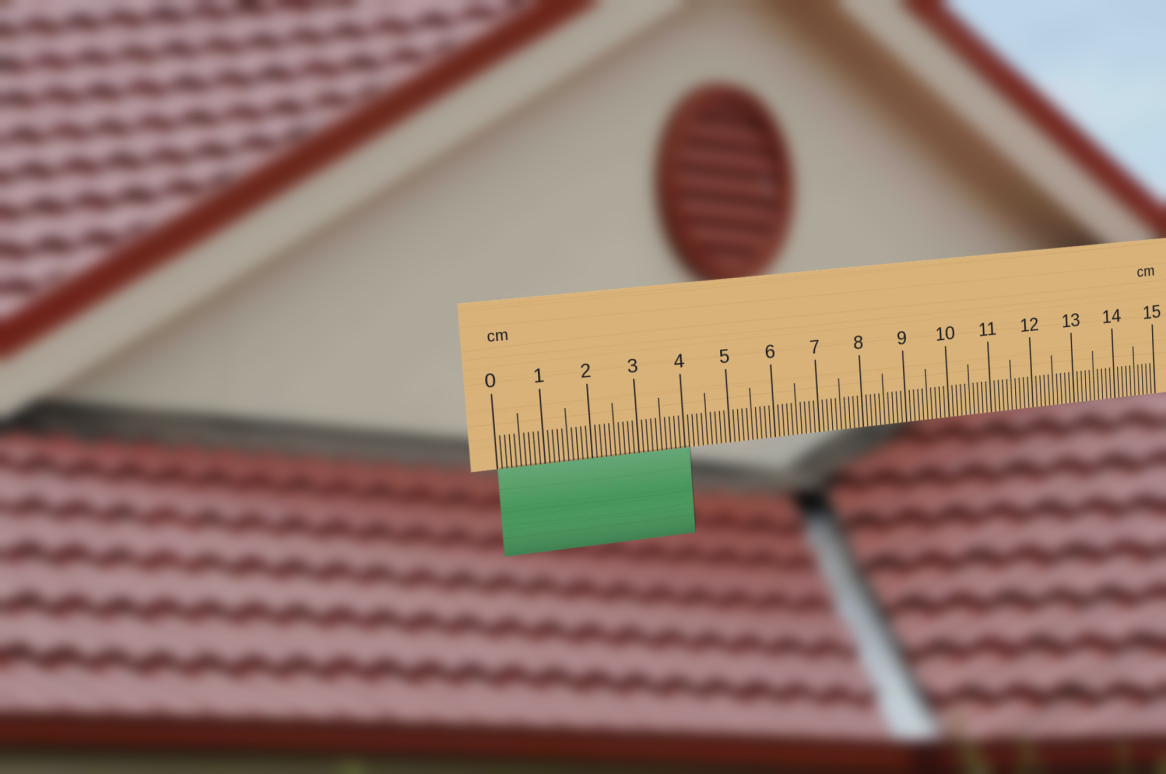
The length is cm 4.1
